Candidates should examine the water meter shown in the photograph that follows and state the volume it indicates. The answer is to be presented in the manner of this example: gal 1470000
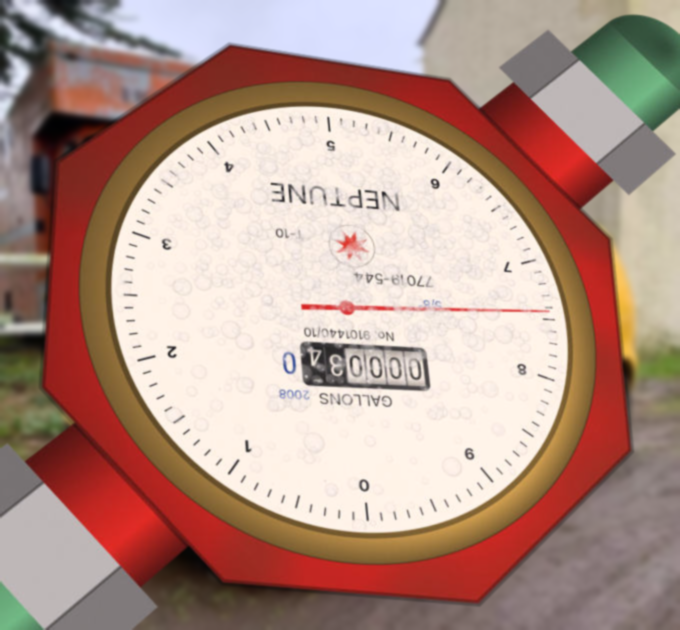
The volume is gal 337.4
